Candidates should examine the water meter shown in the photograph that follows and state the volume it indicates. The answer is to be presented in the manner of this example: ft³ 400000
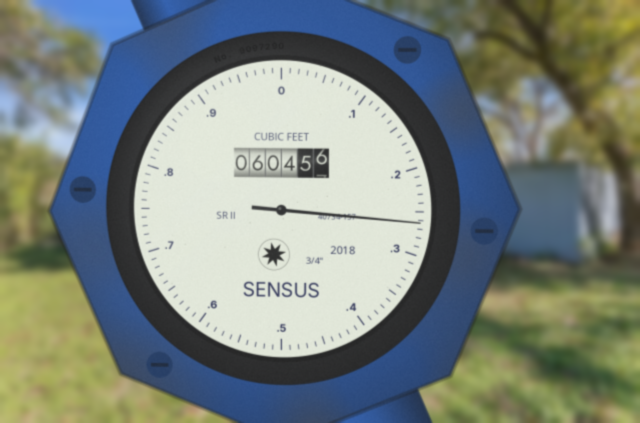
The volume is ft³ 60456.26
